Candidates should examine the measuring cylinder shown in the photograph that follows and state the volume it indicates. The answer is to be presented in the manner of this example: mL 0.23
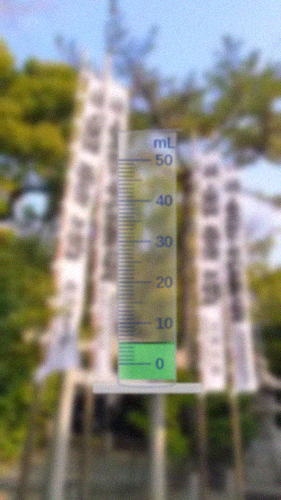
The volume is mL 5
